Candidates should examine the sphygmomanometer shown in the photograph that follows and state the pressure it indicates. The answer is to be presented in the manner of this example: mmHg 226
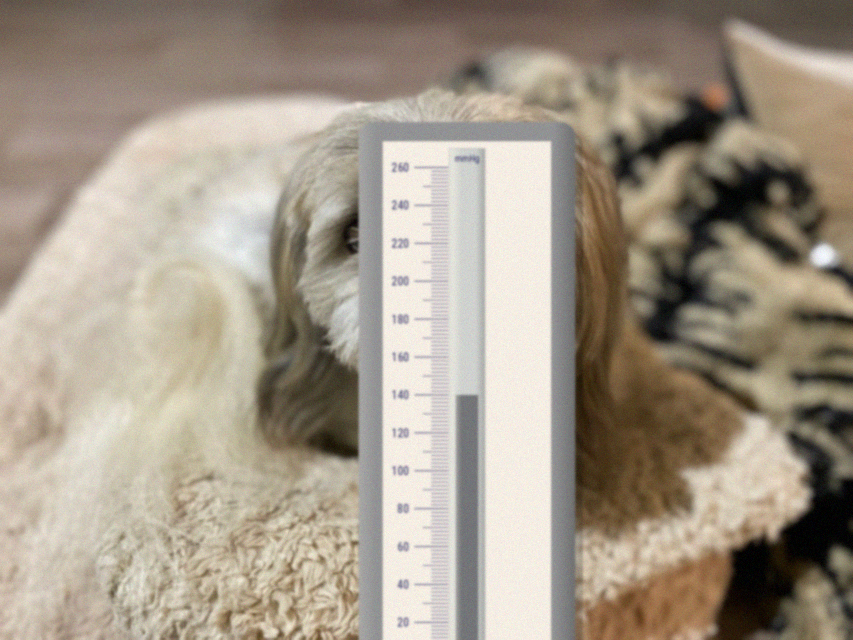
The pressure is mmHg 140
